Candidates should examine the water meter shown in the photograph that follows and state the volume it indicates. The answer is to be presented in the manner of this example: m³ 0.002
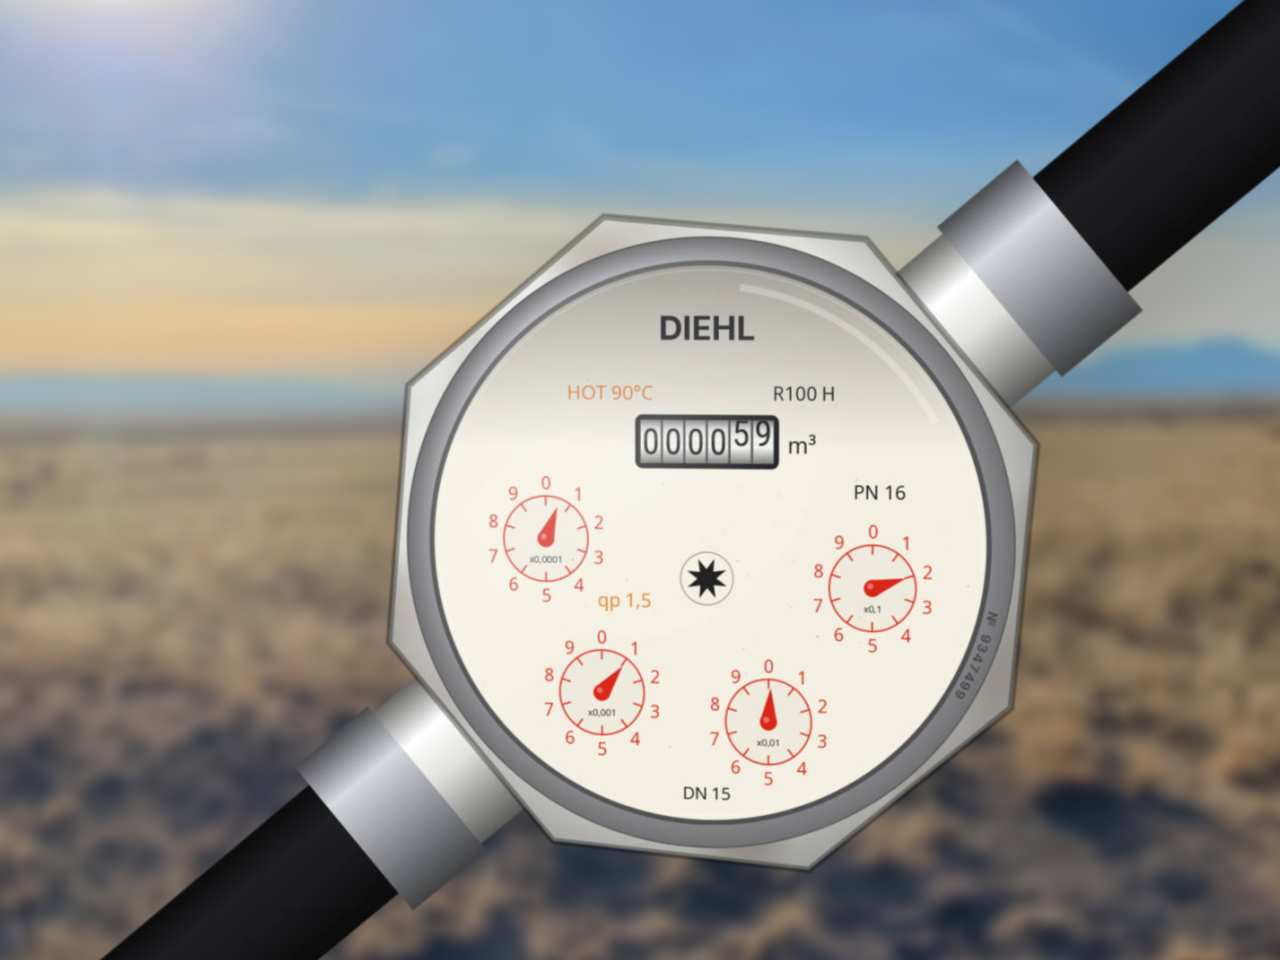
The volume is m³ 59.2010
